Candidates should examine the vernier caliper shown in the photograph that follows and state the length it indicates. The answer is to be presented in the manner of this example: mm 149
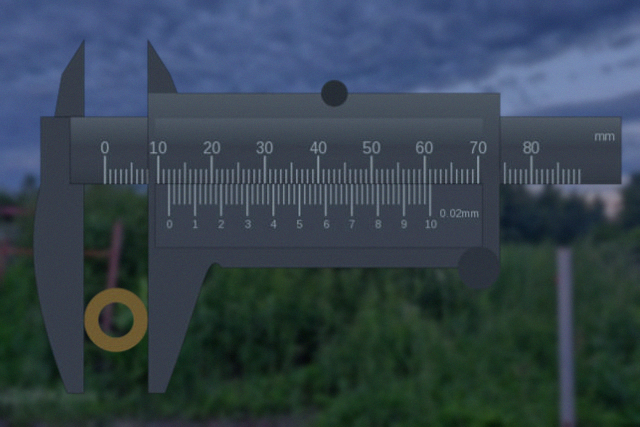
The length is mm 12.0
